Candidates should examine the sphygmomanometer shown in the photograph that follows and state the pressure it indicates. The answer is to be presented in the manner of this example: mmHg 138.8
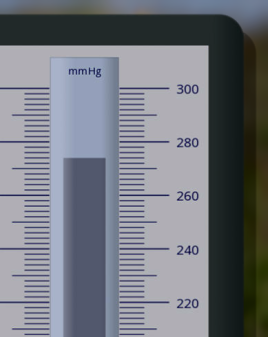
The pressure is mmHg 274
